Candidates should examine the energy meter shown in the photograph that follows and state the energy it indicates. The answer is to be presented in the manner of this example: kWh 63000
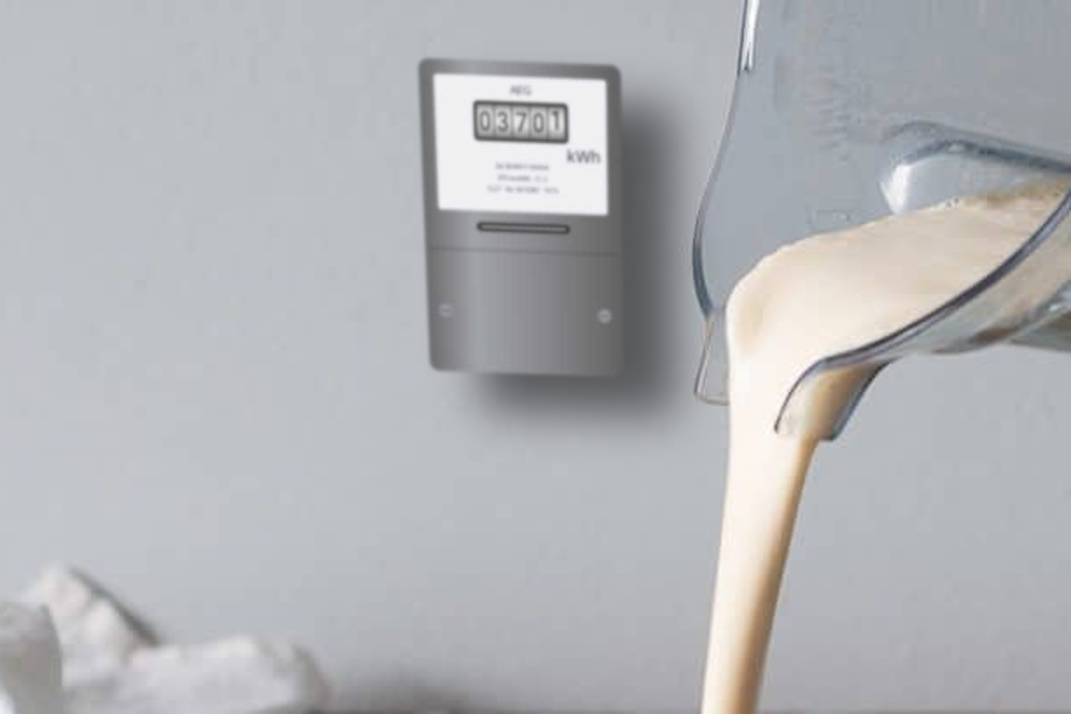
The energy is kWh 3701
